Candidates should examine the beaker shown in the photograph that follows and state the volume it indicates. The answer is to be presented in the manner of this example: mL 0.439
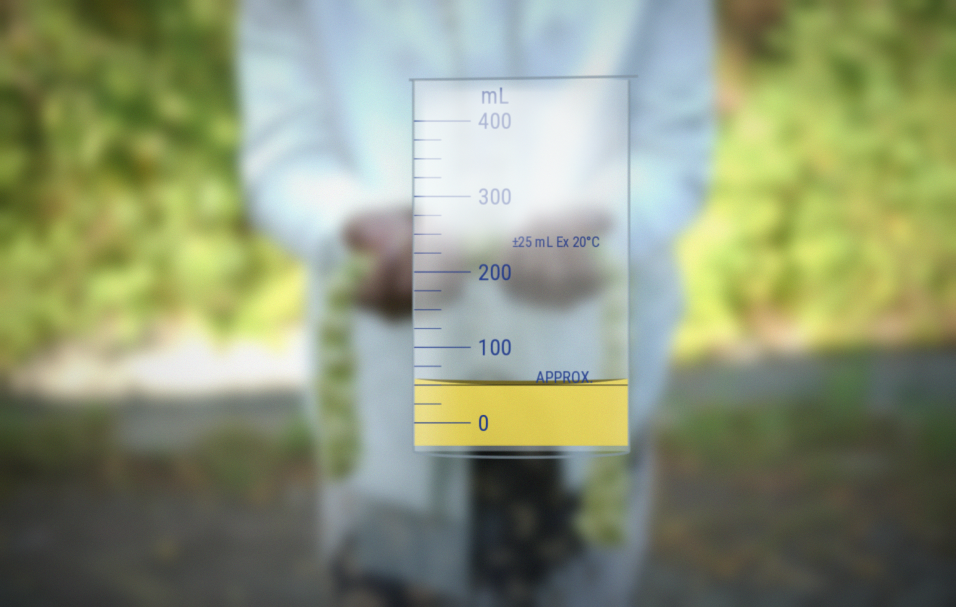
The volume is mL 50
